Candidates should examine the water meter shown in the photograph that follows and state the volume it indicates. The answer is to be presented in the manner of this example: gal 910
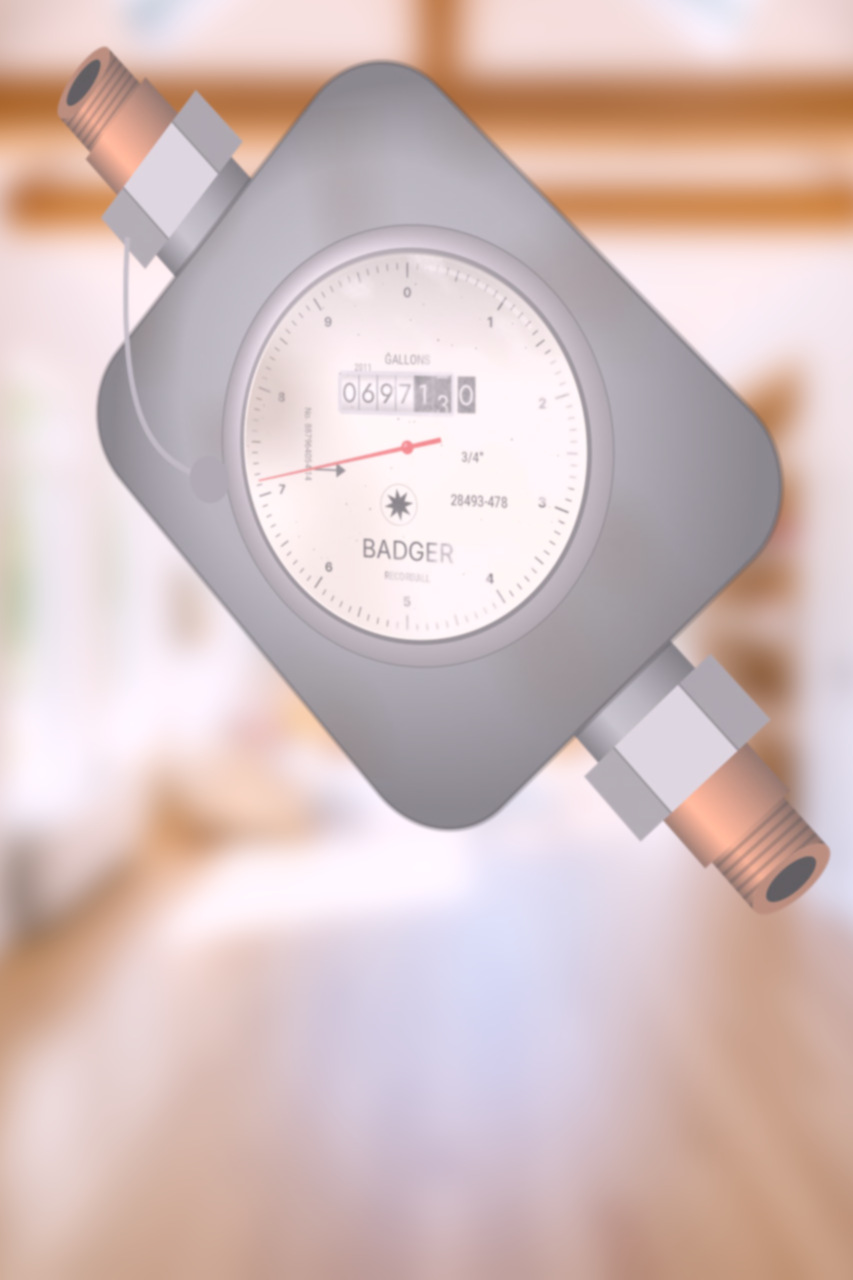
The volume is gal 697127.1
